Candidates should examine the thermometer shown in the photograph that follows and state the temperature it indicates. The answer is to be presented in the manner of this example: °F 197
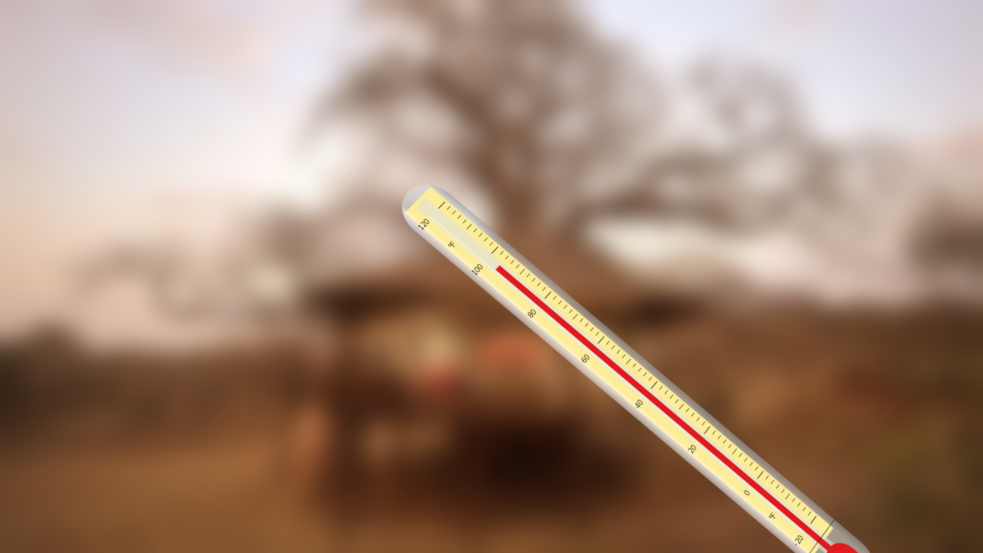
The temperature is °F 96
